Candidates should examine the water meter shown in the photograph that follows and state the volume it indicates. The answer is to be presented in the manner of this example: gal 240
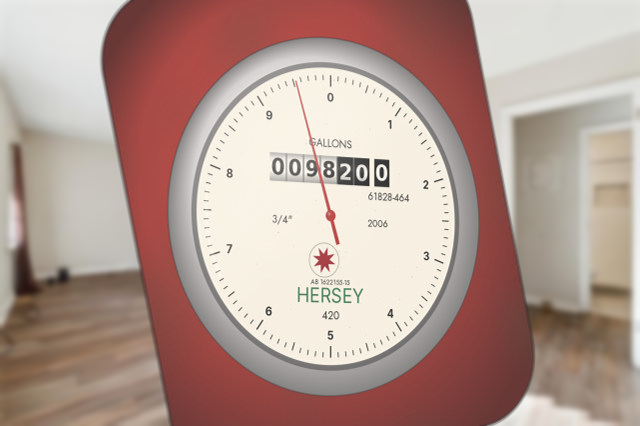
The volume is gal 98199.5
